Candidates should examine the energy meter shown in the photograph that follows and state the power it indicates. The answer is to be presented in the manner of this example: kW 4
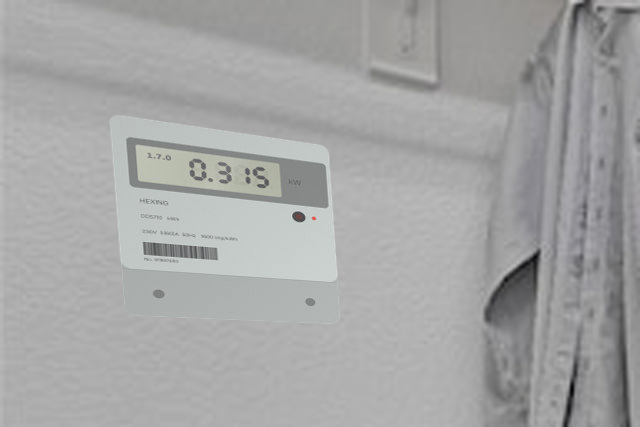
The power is kW 0.315
